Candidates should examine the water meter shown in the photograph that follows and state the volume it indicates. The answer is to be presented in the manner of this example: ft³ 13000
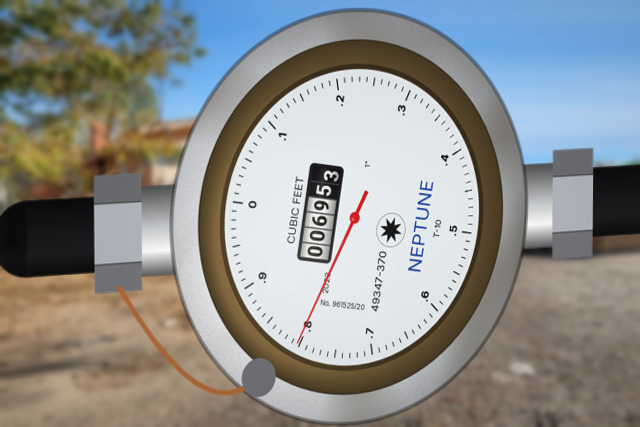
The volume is ft³ 6952.80
